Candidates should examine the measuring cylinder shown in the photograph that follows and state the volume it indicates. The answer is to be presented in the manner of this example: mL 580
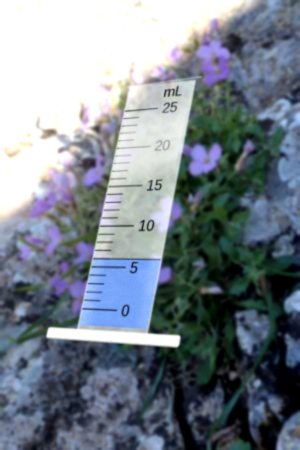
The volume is mL 6
